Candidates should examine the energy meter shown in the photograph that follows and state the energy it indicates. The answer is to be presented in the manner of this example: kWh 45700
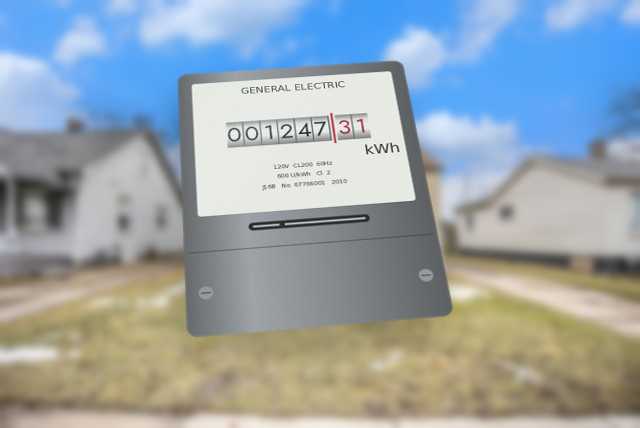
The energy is kWh 1247.31
